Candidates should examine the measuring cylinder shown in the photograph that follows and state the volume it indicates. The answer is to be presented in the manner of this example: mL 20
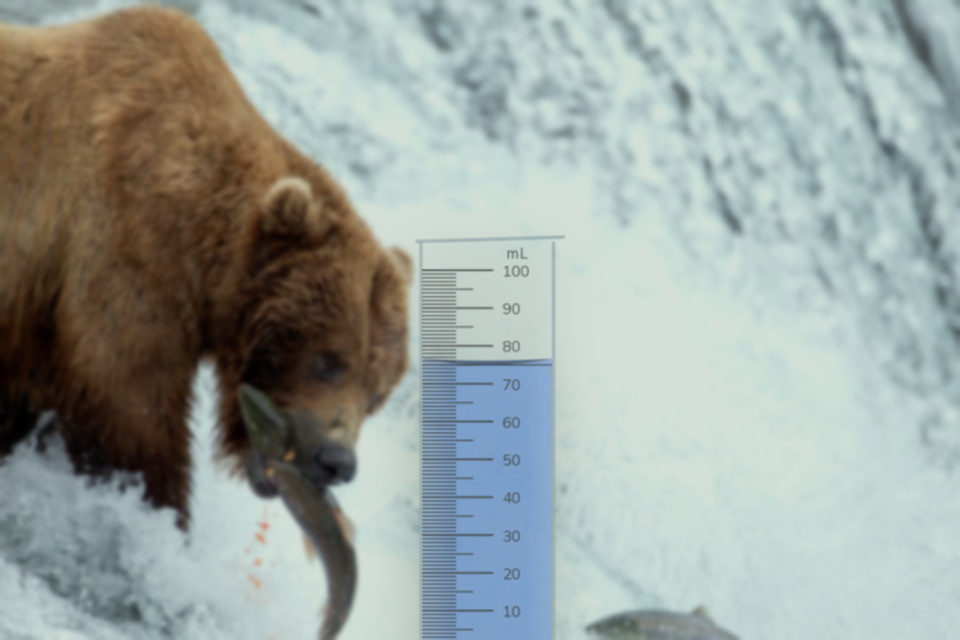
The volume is mL 75
